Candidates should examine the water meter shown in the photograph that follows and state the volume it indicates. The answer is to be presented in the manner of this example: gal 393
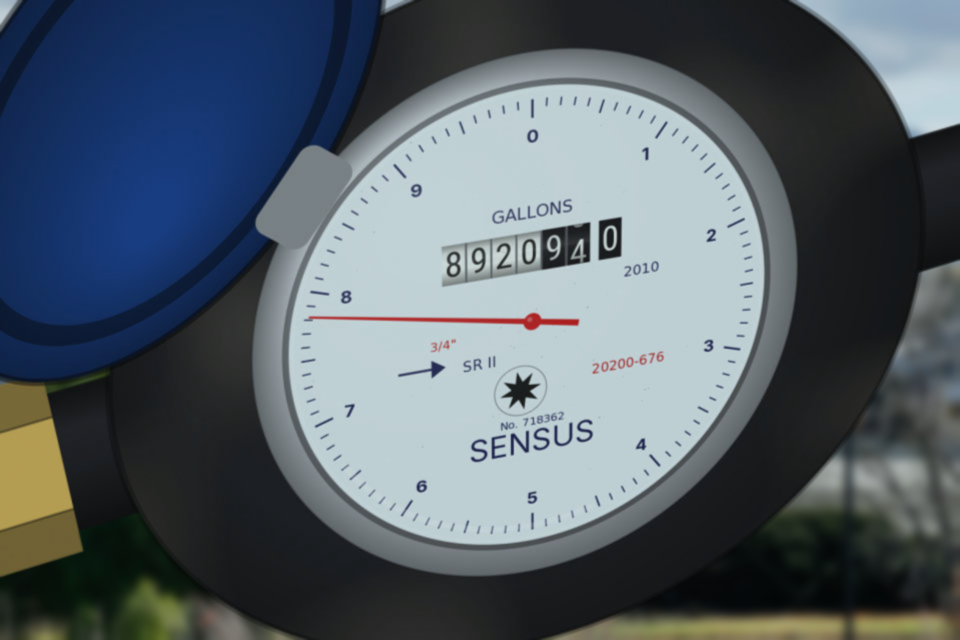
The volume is gal 8920937.8
